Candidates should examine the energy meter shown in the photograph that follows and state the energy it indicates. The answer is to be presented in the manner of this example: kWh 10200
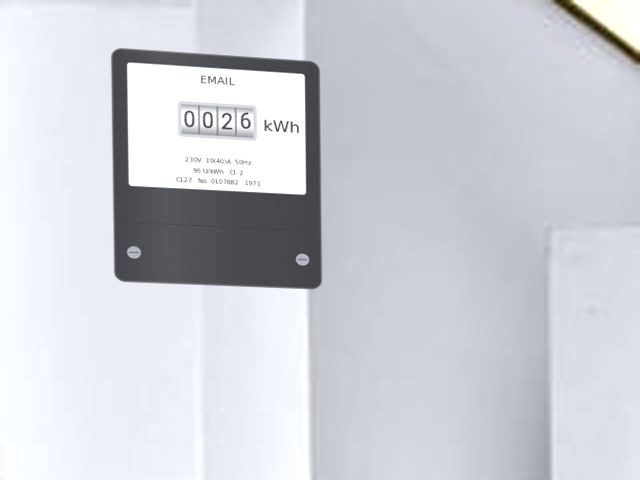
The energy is kWh 26
